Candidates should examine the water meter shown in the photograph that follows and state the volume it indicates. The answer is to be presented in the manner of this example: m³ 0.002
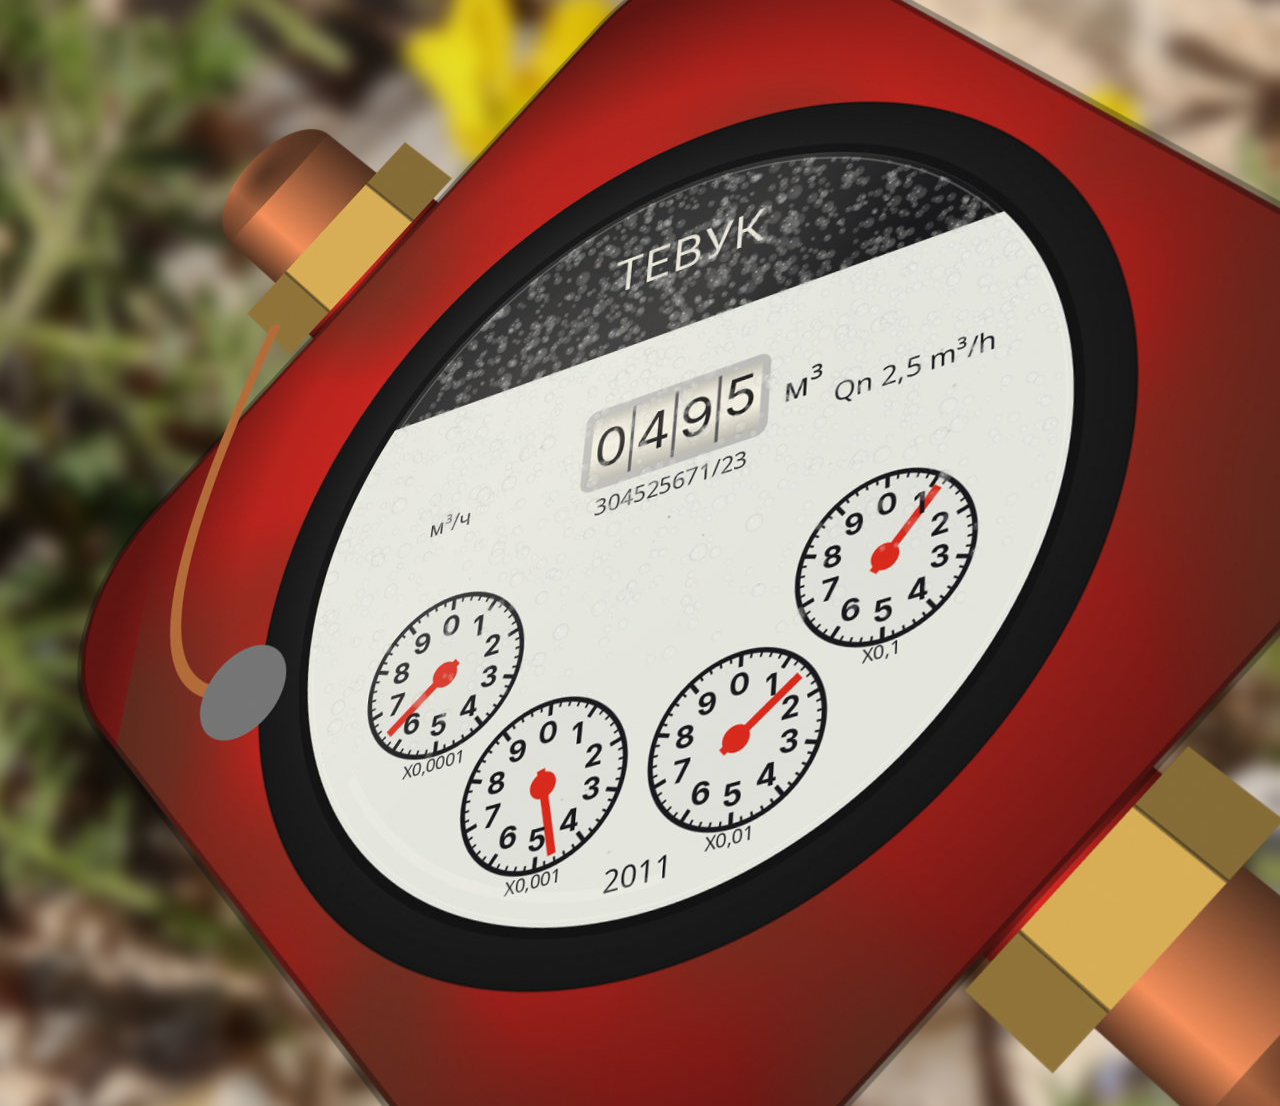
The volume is m³ 495.1146
